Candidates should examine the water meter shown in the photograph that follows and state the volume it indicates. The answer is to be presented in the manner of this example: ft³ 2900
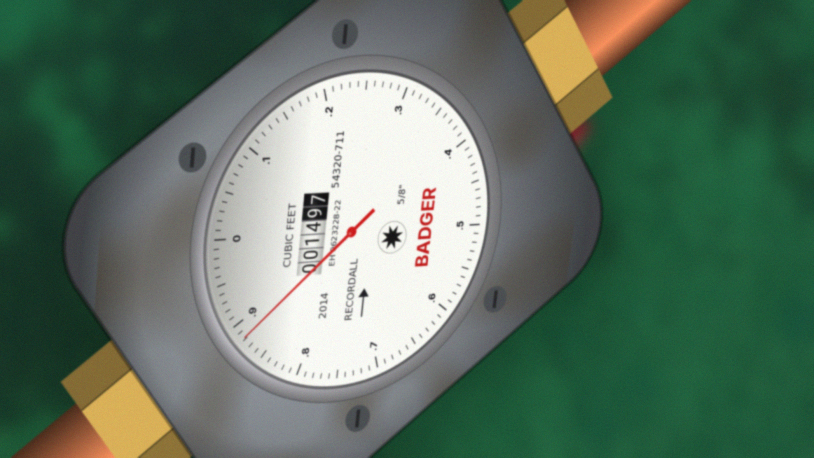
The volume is ft³ 1496.88
